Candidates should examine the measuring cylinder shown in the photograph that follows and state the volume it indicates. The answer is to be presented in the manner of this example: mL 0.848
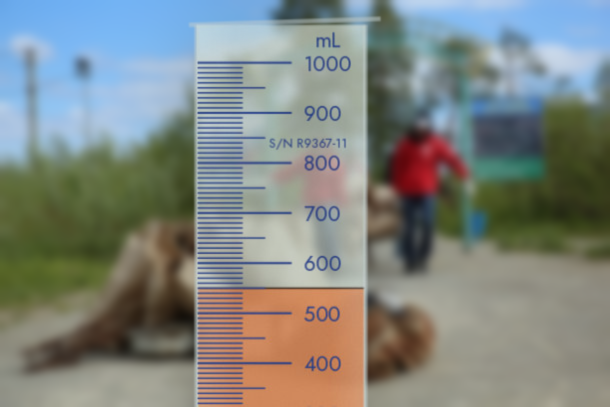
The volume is mL 550
